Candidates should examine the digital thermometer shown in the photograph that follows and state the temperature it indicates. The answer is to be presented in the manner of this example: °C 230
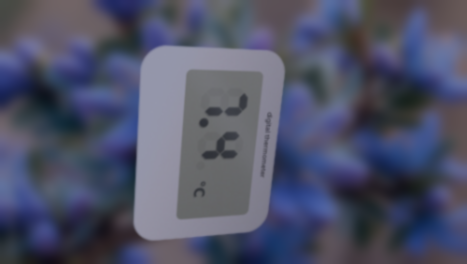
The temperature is °C 7.4
